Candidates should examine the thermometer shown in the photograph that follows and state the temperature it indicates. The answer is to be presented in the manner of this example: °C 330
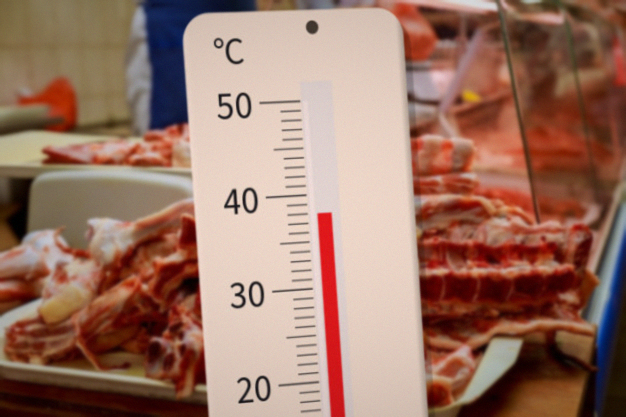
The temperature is °C 38
